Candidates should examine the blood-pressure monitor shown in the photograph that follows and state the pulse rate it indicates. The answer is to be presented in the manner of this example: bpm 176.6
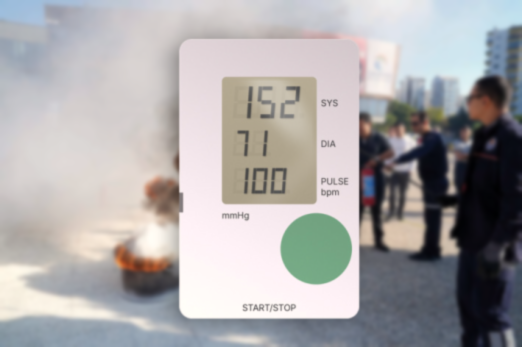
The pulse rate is bpm 100
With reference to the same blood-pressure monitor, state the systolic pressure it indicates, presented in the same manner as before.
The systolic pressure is mmHg 152
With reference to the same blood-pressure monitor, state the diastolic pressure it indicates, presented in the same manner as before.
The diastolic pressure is mmHg 71
